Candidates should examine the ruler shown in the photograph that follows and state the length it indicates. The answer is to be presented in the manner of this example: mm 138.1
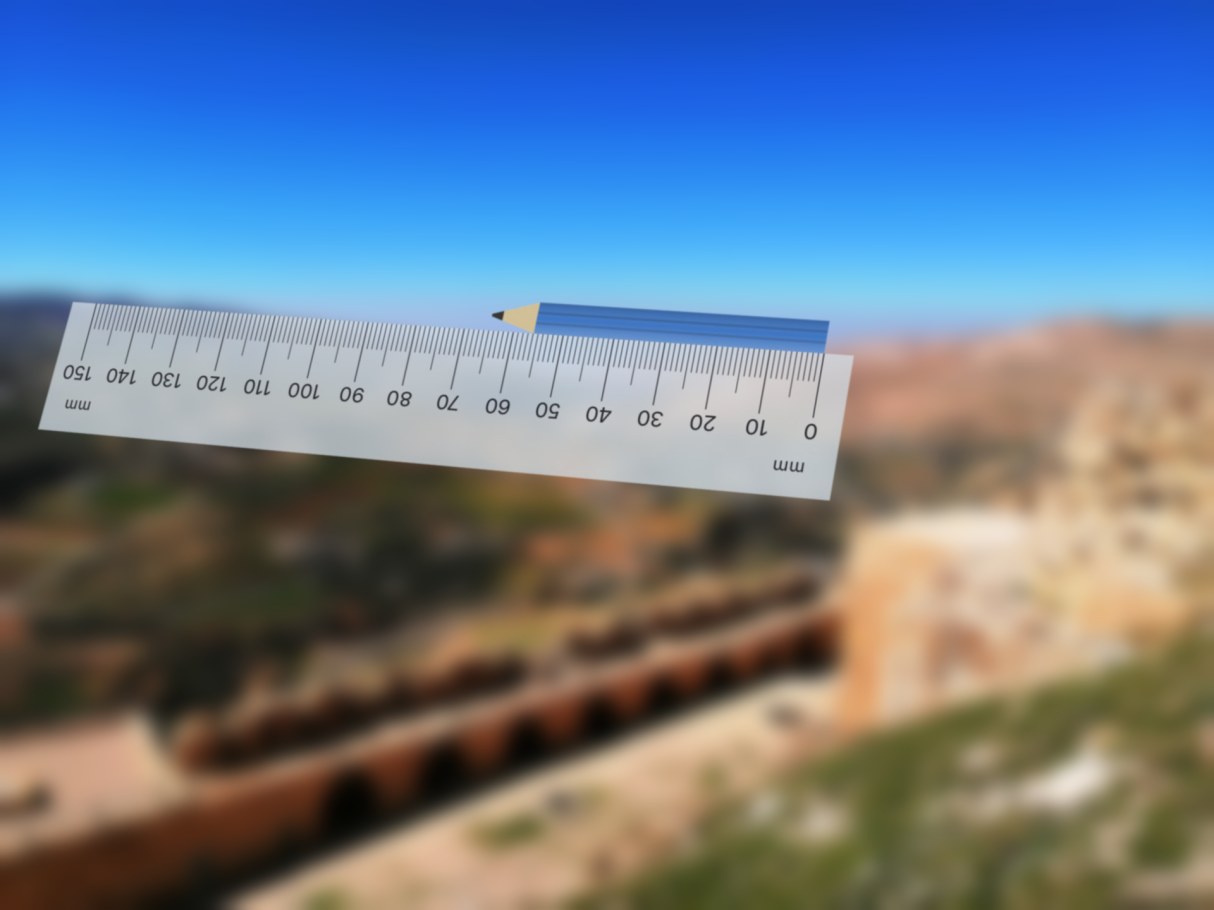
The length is mm 65
